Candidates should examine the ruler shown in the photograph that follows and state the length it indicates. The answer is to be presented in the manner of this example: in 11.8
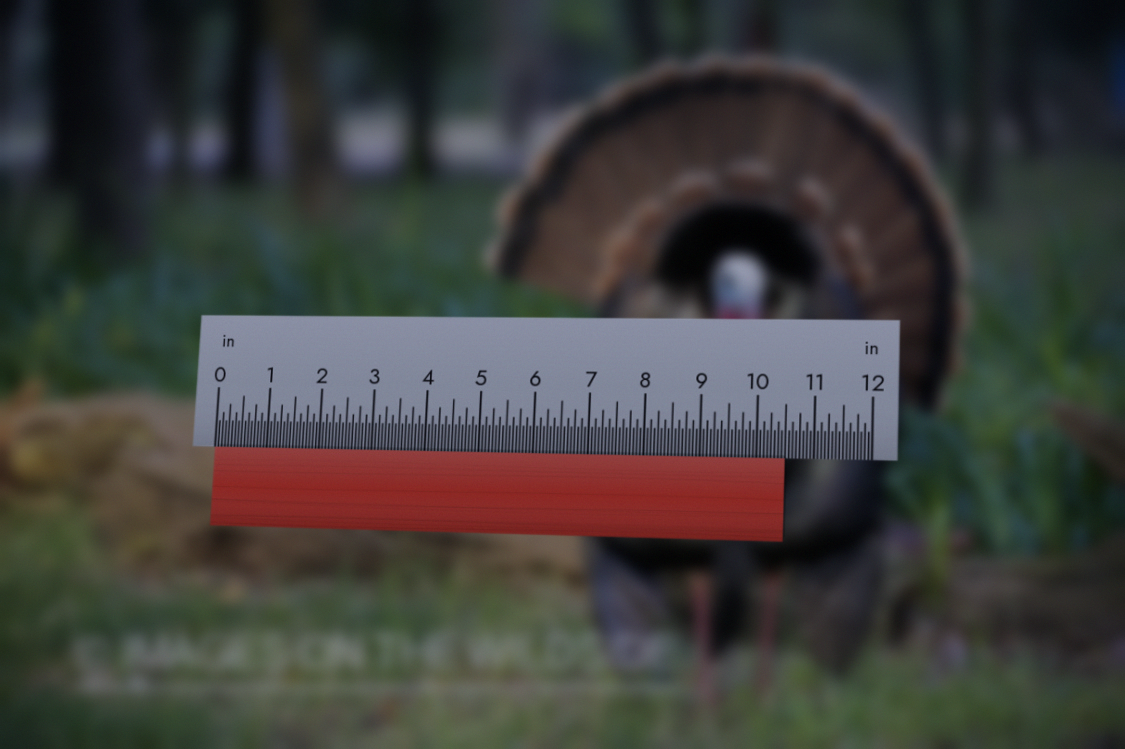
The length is in 10.5
